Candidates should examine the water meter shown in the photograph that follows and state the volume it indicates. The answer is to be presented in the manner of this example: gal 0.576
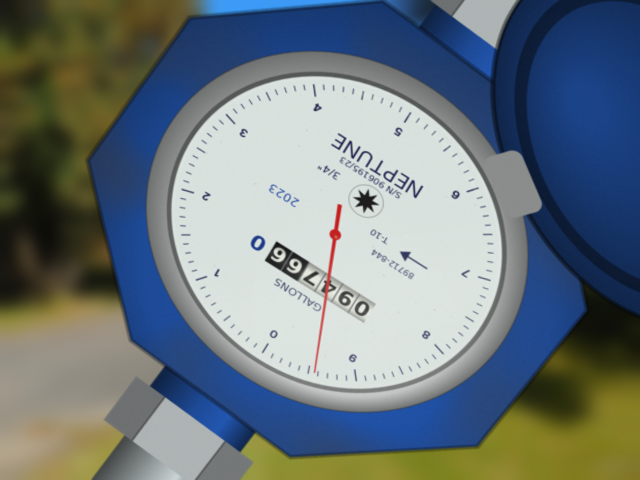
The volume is gal 947659.4
